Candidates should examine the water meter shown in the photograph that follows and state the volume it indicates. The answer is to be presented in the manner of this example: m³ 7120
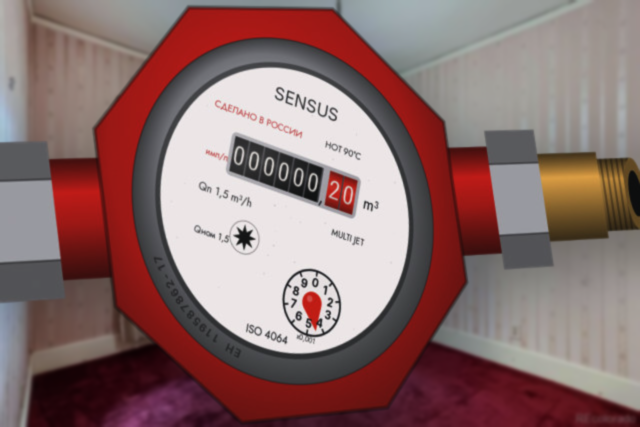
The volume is m³ 0.204
